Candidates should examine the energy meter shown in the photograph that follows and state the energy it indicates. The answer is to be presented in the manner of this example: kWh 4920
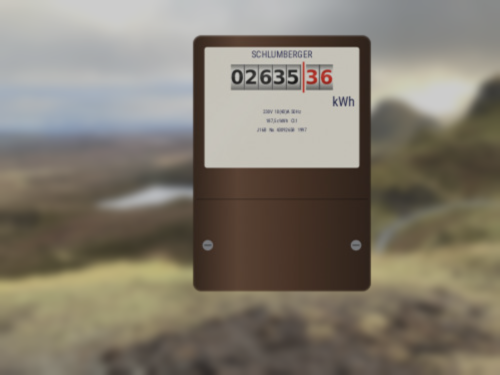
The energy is kWh 2635.36
